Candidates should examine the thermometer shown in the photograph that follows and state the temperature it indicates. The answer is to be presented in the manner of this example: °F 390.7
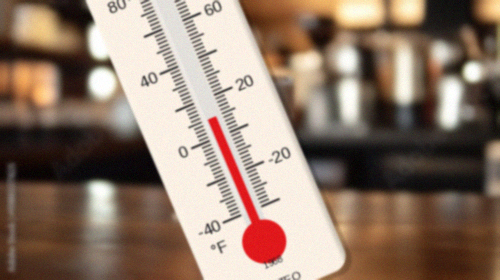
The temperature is °F 10
